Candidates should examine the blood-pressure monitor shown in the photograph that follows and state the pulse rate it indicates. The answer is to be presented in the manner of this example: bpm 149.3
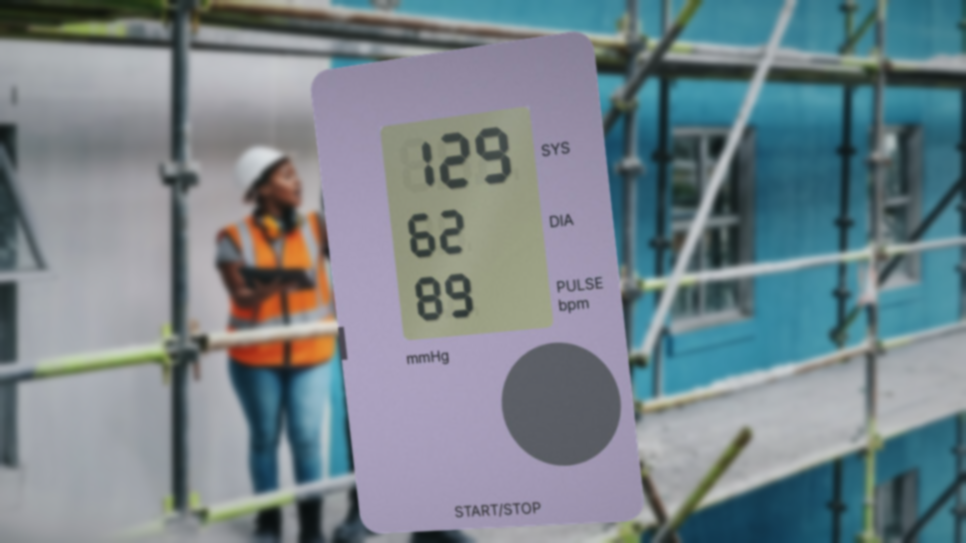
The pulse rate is bpm 89
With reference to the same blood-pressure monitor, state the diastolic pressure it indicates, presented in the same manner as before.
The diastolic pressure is mmHg 62
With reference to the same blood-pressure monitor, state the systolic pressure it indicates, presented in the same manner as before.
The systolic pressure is mmHg 129
